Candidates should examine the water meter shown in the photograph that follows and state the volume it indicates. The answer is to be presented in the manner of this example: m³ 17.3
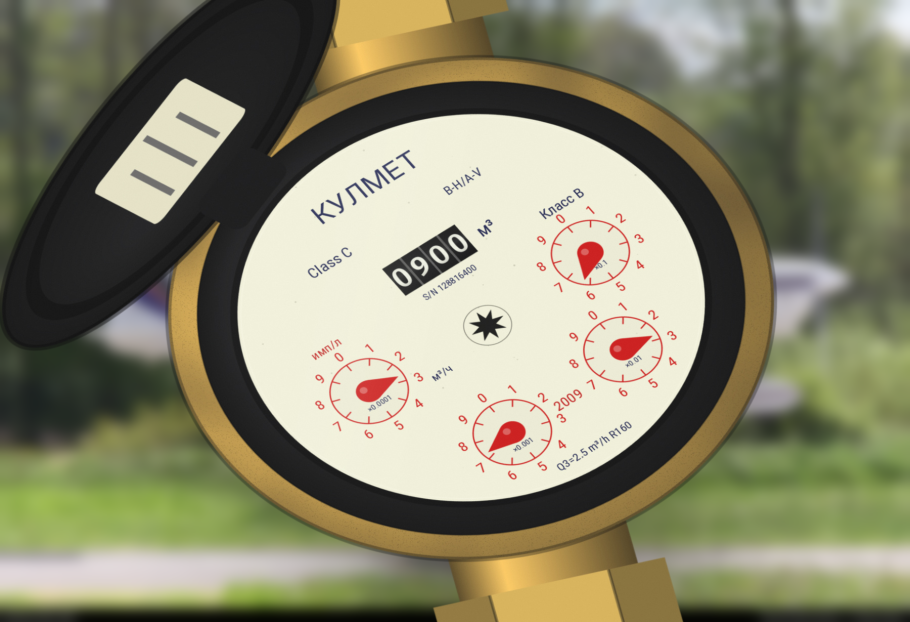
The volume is m³ 900.6272
